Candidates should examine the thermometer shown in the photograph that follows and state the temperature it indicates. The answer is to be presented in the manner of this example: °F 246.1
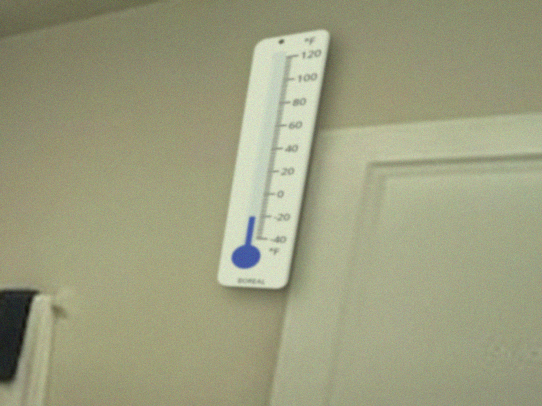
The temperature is °F -20
